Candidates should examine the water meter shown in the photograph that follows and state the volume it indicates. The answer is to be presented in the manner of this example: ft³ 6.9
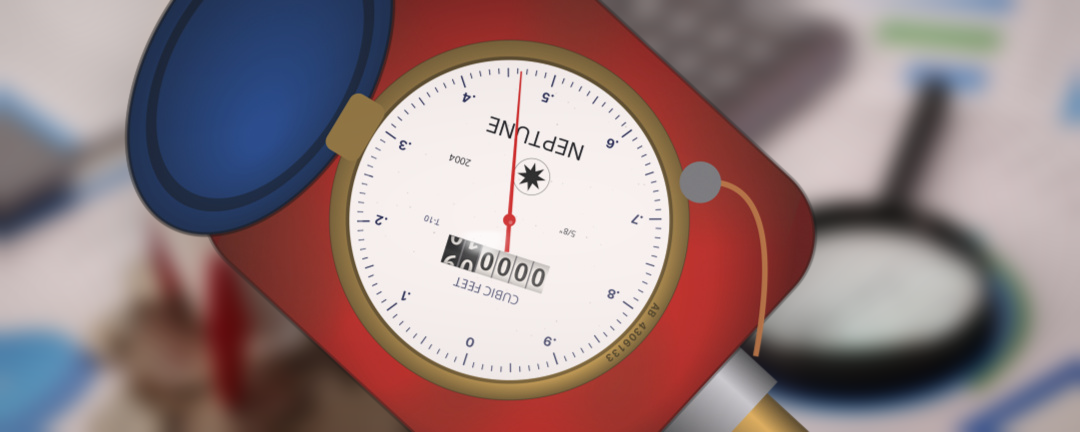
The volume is ft³ 9.46
